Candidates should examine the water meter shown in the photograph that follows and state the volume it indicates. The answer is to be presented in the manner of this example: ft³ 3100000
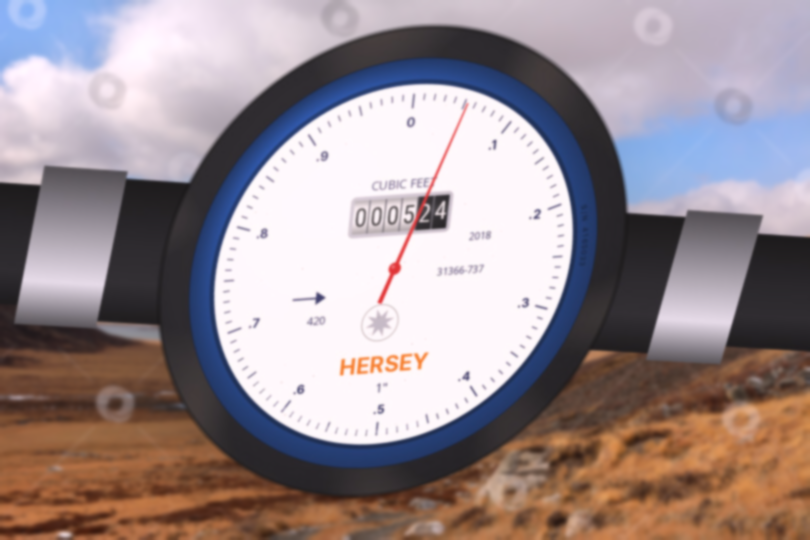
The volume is ft³ 524.05
